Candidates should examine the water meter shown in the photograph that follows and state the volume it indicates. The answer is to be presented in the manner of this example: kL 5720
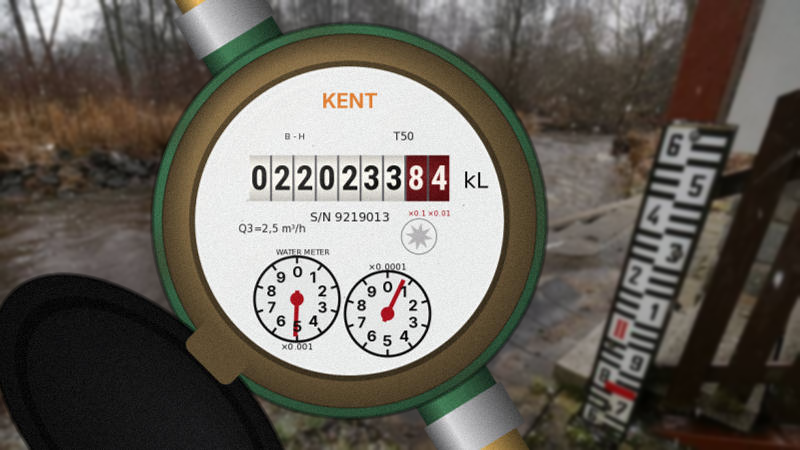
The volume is kL 220233.8450
